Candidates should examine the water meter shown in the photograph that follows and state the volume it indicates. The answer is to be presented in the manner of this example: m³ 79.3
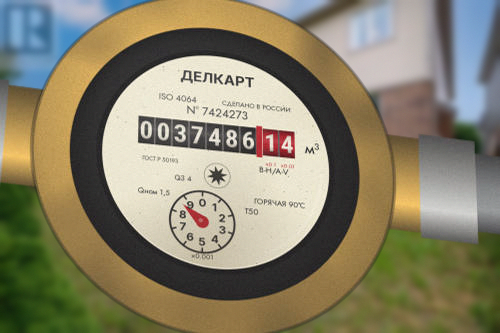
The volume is m³ 37486.148
